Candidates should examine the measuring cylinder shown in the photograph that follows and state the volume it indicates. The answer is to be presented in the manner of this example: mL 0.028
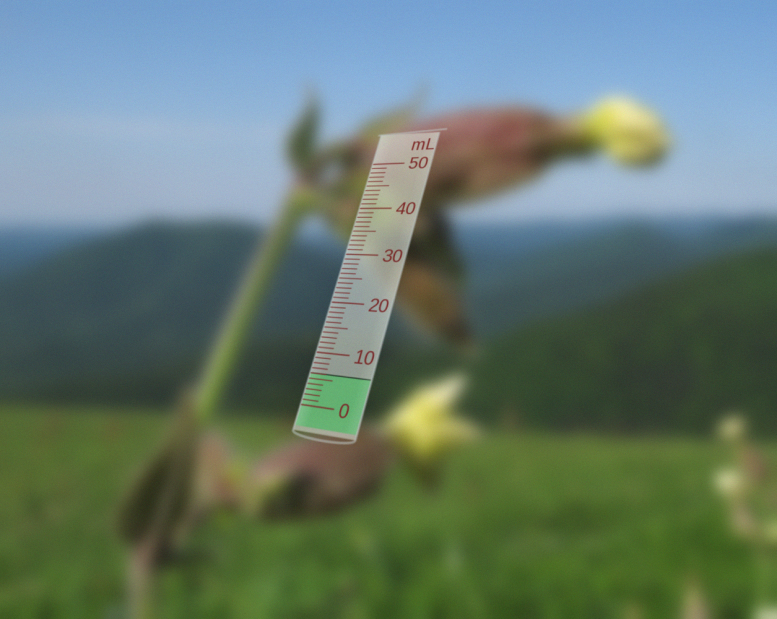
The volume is mL 6
